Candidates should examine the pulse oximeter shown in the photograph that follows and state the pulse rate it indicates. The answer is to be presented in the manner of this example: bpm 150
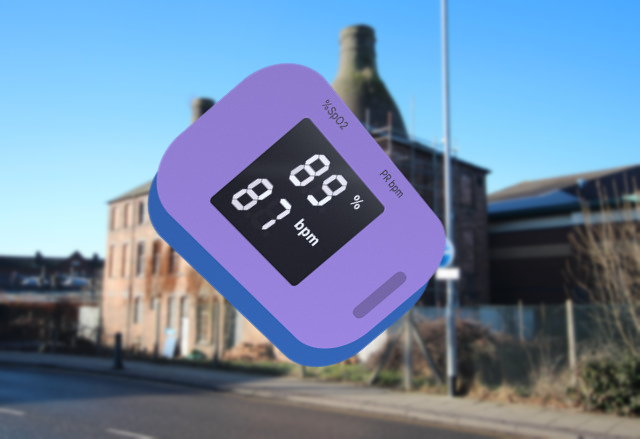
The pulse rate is bpm 87
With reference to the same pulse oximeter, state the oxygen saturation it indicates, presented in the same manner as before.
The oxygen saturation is % 89
